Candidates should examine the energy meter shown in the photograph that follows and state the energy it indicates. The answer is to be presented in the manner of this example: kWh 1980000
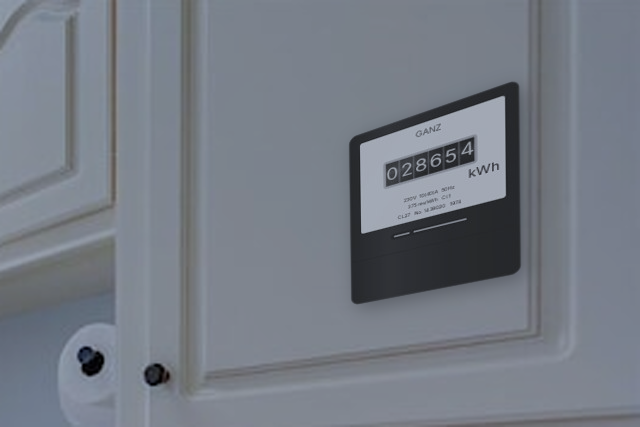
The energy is kWh 28654
